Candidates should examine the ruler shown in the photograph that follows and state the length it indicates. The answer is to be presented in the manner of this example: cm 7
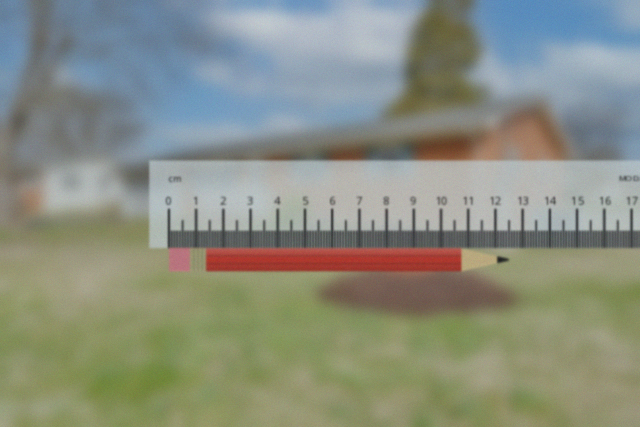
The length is cm 12.5
